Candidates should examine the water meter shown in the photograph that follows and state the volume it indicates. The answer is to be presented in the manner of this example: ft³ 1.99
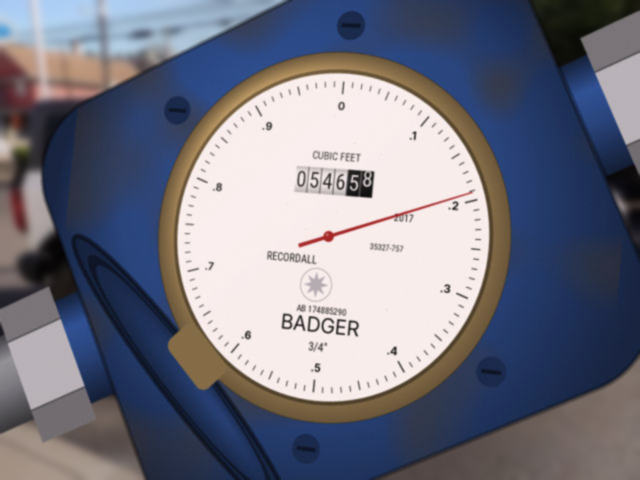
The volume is ft³ 54658.19
